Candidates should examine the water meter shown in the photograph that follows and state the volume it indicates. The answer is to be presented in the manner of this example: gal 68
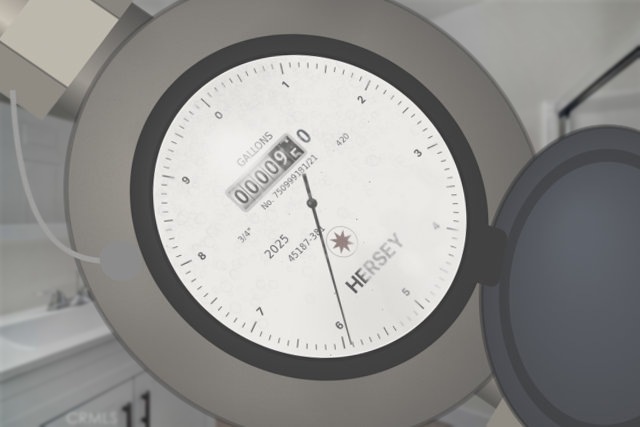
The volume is gal 945.9
